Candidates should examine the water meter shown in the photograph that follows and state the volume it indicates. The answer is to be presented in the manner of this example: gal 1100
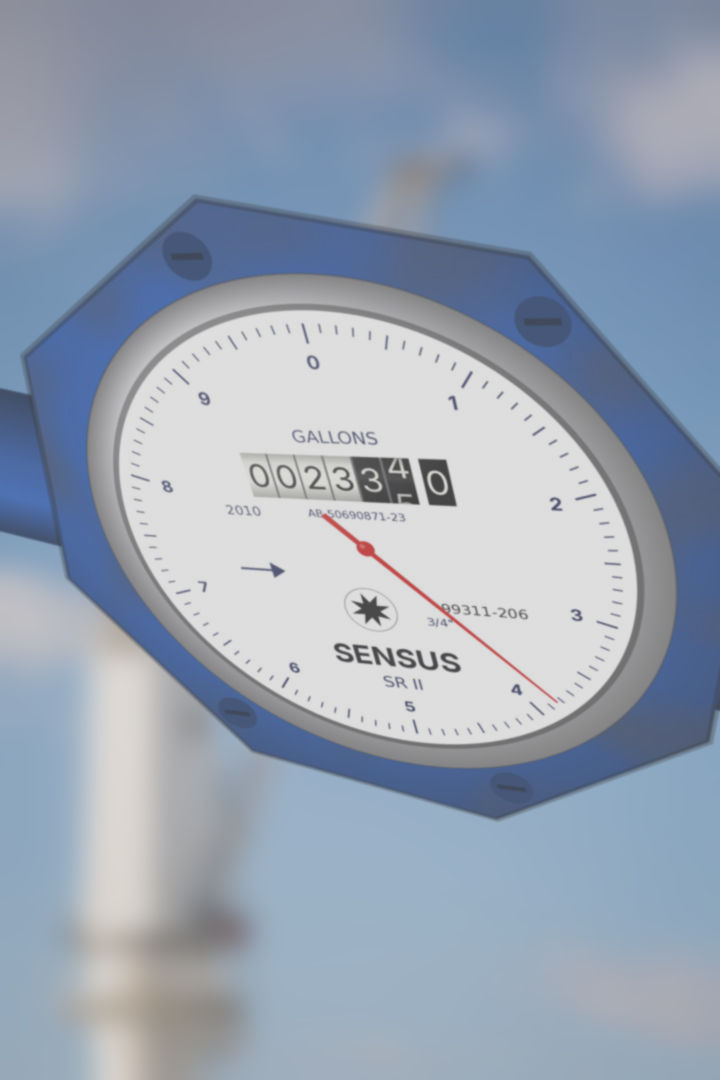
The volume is gal 23343.8
